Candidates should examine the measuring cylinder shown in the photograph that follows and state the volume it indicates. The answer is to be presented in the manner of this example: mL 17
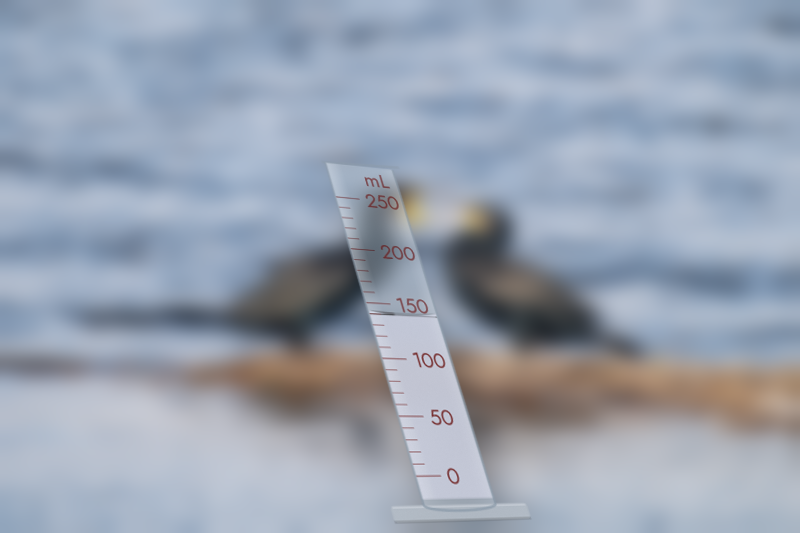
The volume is mL 140
